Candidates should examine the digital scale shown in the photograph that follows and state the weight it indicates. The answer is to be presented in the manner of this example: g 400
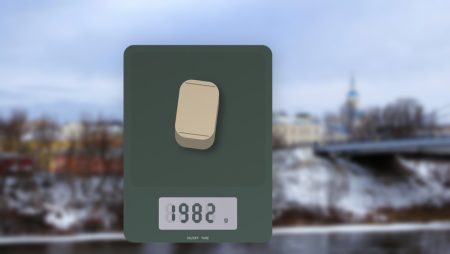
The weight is g 1982
